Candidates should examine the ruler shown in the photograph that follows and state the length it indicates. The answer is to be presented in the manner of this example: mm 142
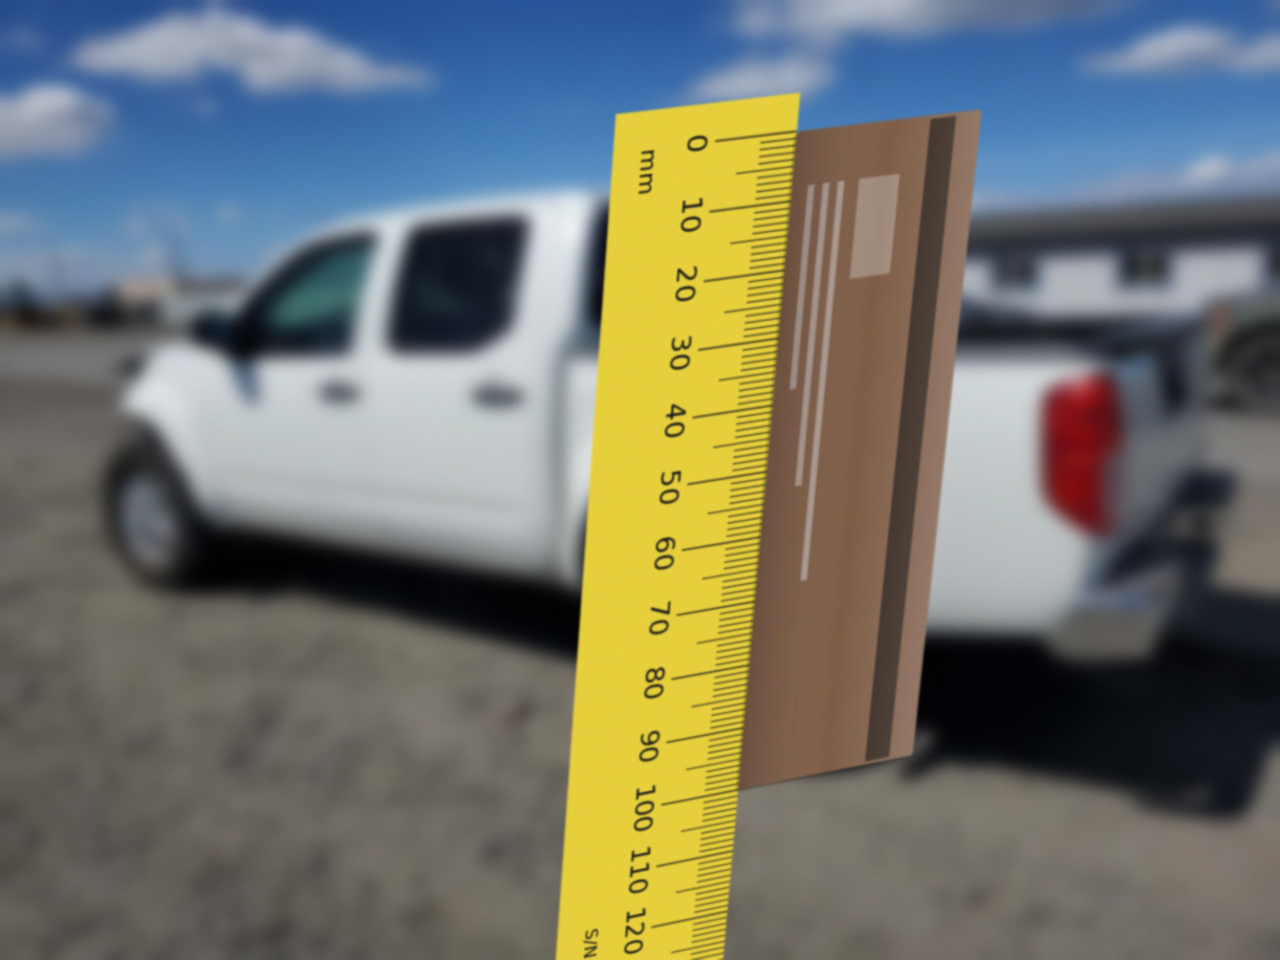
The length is mm 100
